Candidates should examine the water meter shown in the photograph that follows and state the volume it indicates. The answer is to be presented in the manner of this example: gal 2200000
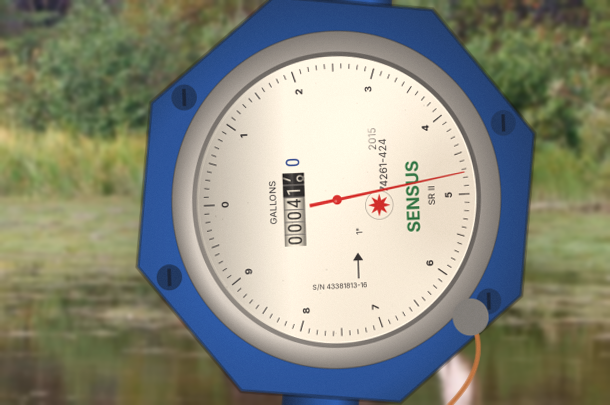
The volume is gal 4174.7
